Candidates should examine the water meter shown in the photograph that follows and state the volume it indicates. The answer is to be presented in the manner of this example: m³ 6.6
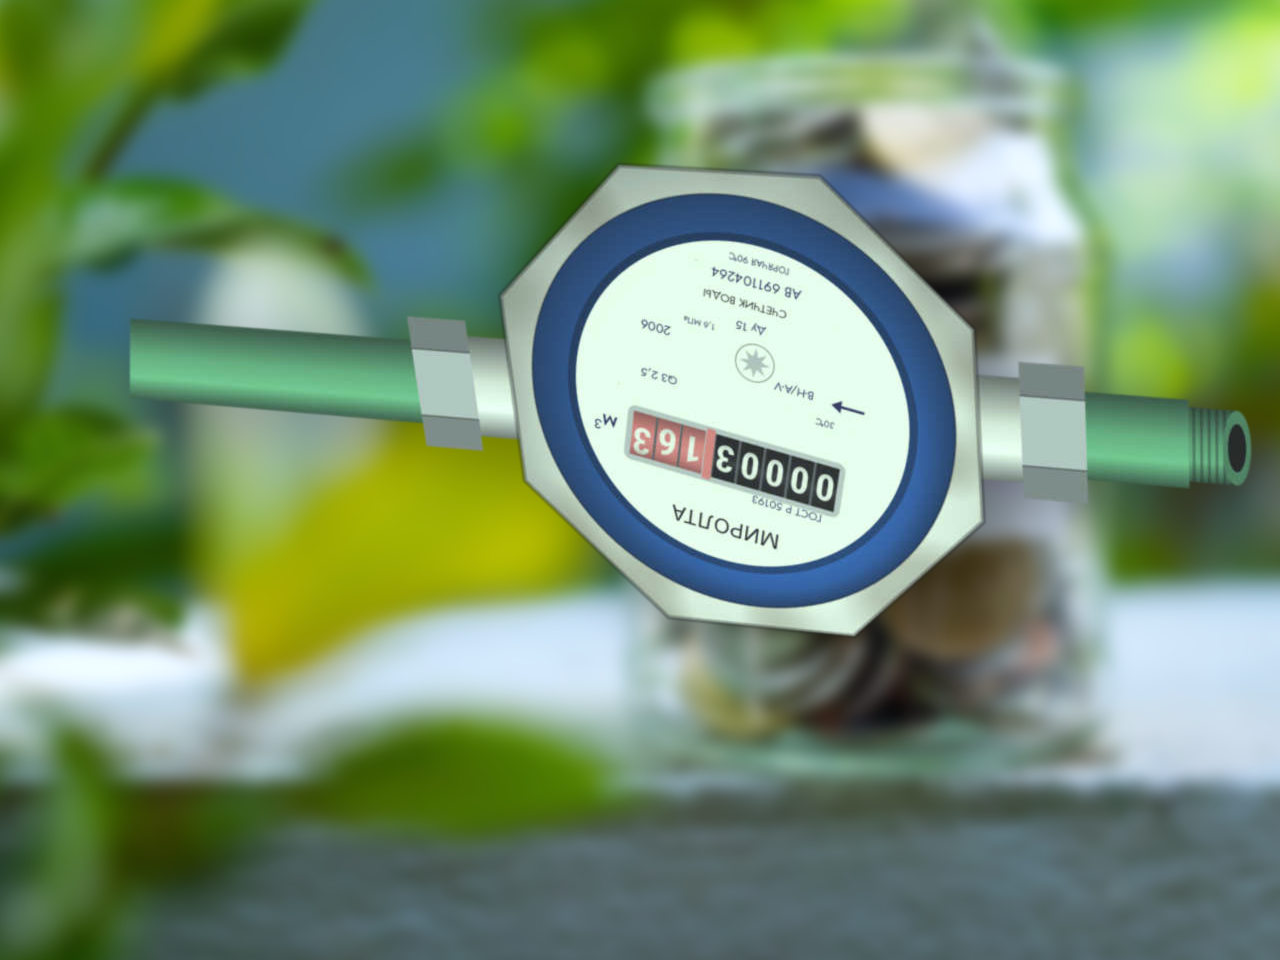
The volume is m³ 3.163
